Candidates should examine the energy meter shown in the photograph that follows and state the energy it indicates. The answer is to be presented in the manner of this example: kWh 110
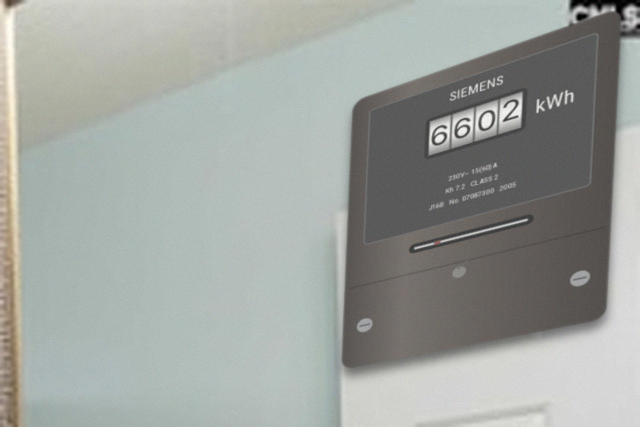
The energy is kWh 6602
